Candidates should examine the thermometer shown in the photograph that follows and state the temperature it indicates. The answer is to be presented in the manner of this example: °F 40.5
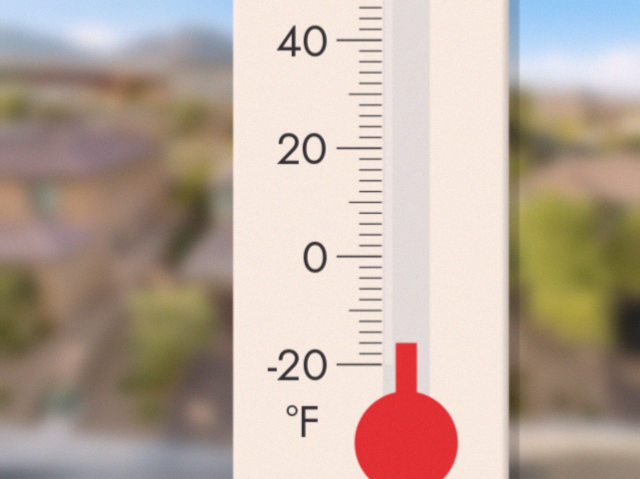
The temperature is °F -16
